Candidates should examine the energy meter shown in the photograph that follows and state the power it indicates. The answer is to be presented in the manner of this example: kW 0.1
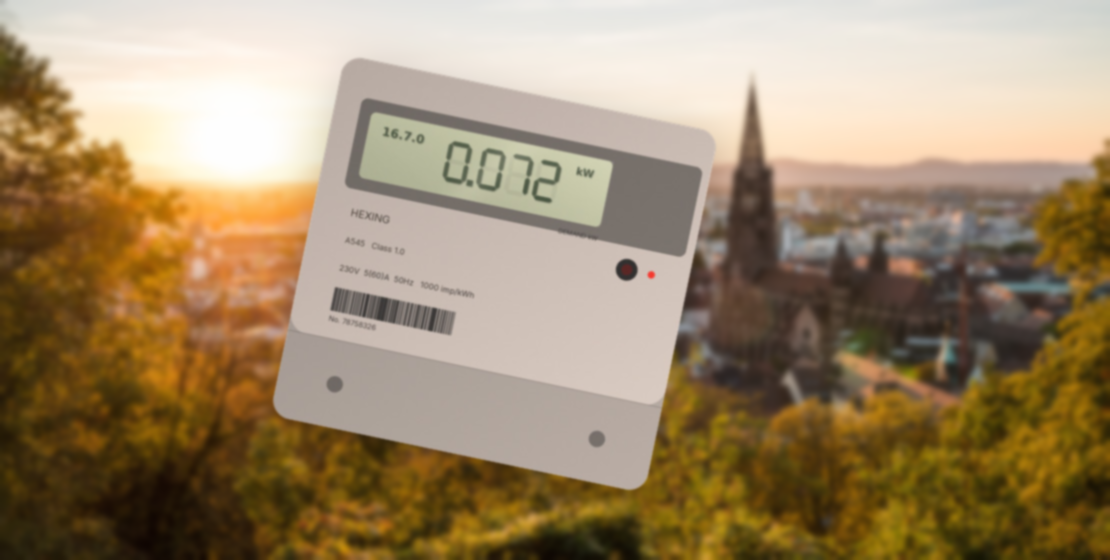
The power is kW 0.072
